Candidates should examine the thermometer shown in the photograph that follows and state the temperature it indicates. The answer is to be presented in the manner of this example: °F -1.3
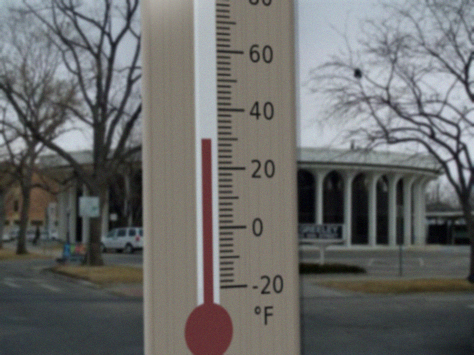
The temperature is °F 30
